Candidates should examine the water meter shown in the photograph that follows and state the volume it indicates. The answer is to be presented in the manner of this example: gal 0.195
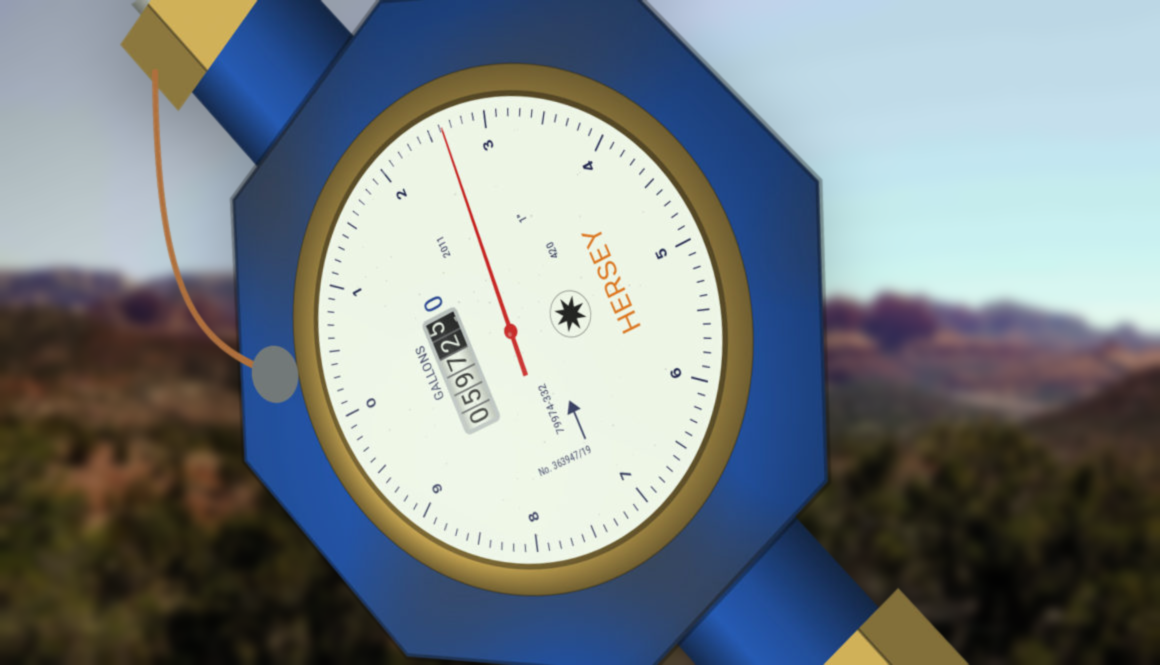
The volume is gal 597252.6
